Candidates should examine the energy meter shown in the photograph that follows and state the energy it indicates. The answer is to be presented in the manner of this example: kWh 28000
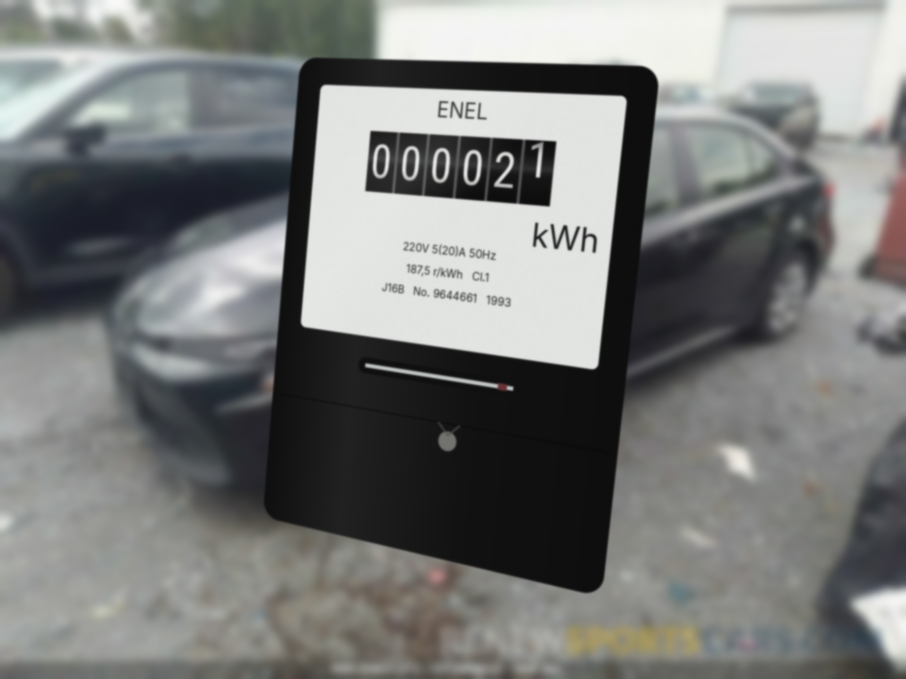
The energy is kWh 21
